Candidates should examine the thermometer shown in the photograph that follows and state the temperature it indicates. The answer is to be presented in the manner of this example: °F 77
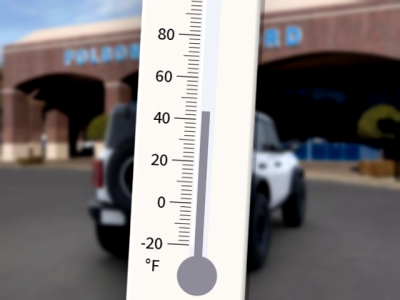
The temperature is °F 44
